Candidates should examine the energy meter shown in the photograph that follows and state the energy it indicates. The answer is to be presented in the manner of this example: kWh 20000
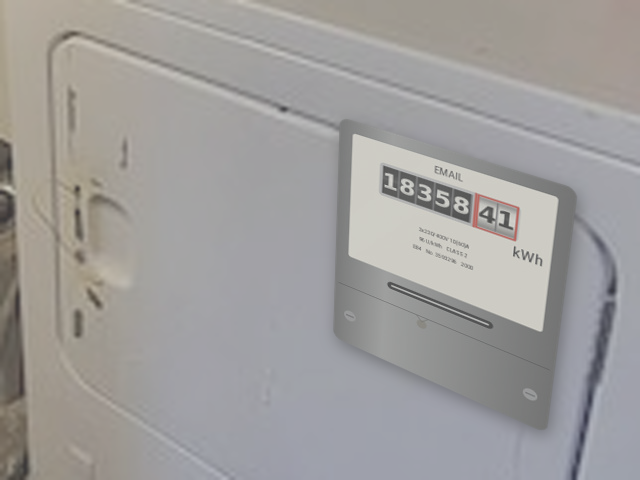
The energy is kWh 18358.41
